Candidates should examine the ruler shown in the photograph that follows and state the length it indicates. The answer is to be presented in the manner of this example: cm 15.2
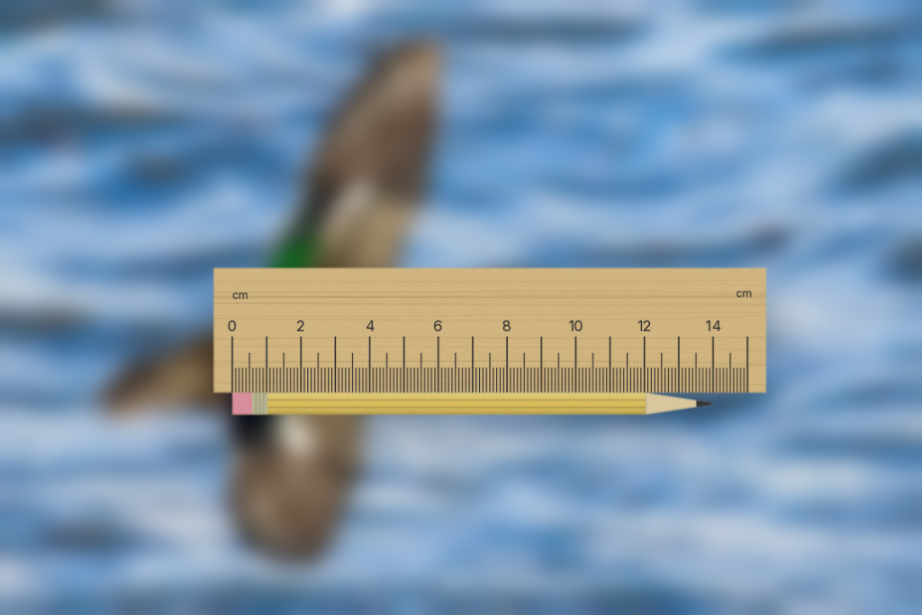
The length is cm 14
